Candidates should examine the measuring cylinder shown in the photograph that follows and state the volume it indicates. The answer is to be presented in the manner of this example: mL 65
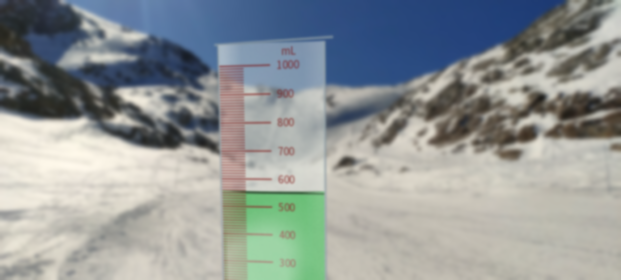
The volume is mL 550
